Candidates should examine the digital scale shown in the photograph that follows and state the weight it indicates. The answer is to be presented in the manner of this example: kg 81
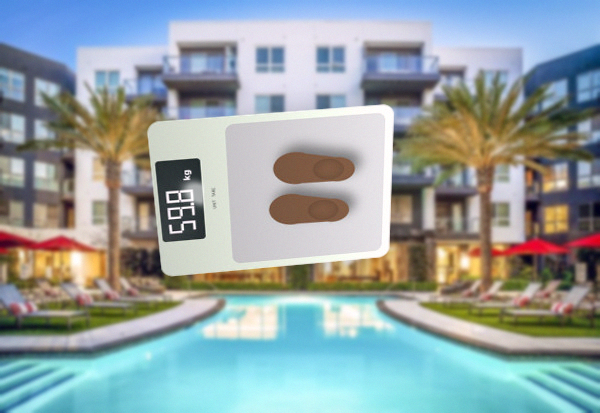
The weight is kg 59.8
